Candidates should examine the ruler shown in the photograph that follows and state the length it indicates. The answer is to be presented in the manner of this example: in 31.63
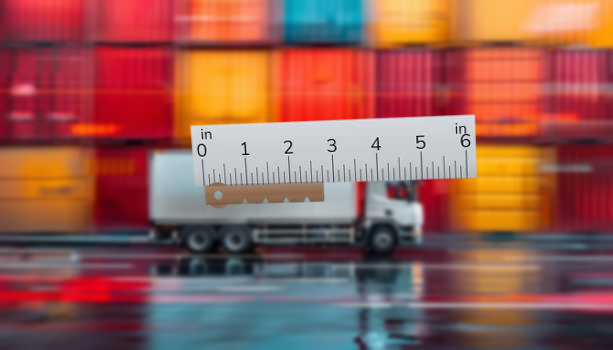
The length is in 2.75
